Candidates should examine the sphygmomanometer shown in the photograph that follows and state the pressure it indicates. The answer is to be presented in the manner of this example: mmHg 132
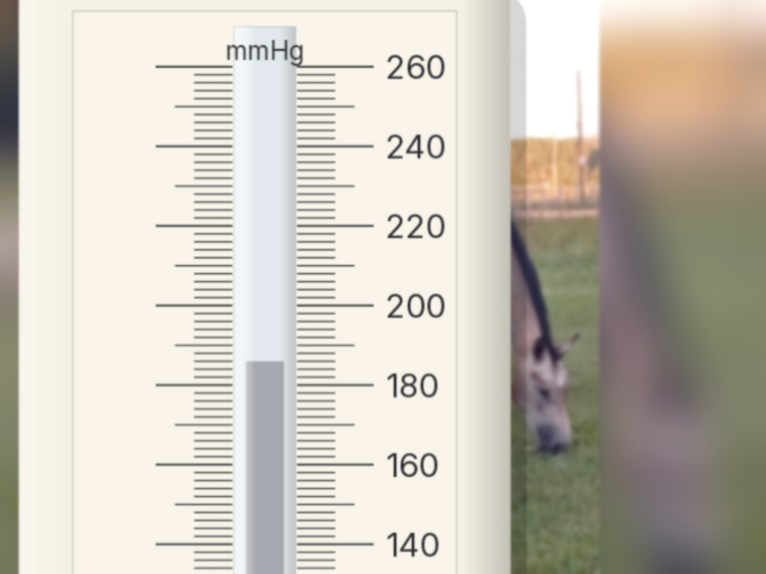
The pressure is mmHg 186
